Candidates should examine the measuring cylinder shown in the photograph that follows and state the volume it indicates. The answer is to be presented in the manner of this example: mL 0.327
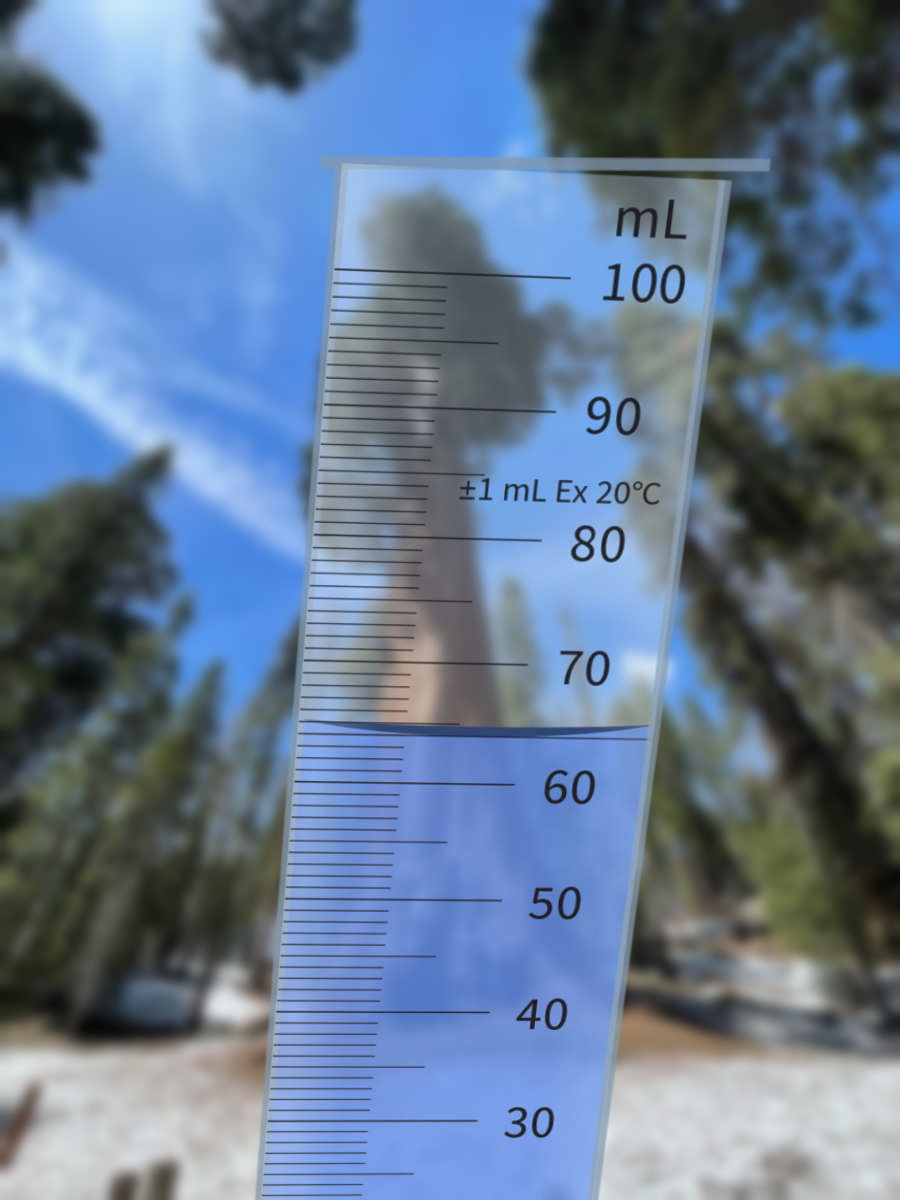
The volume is mL 64
